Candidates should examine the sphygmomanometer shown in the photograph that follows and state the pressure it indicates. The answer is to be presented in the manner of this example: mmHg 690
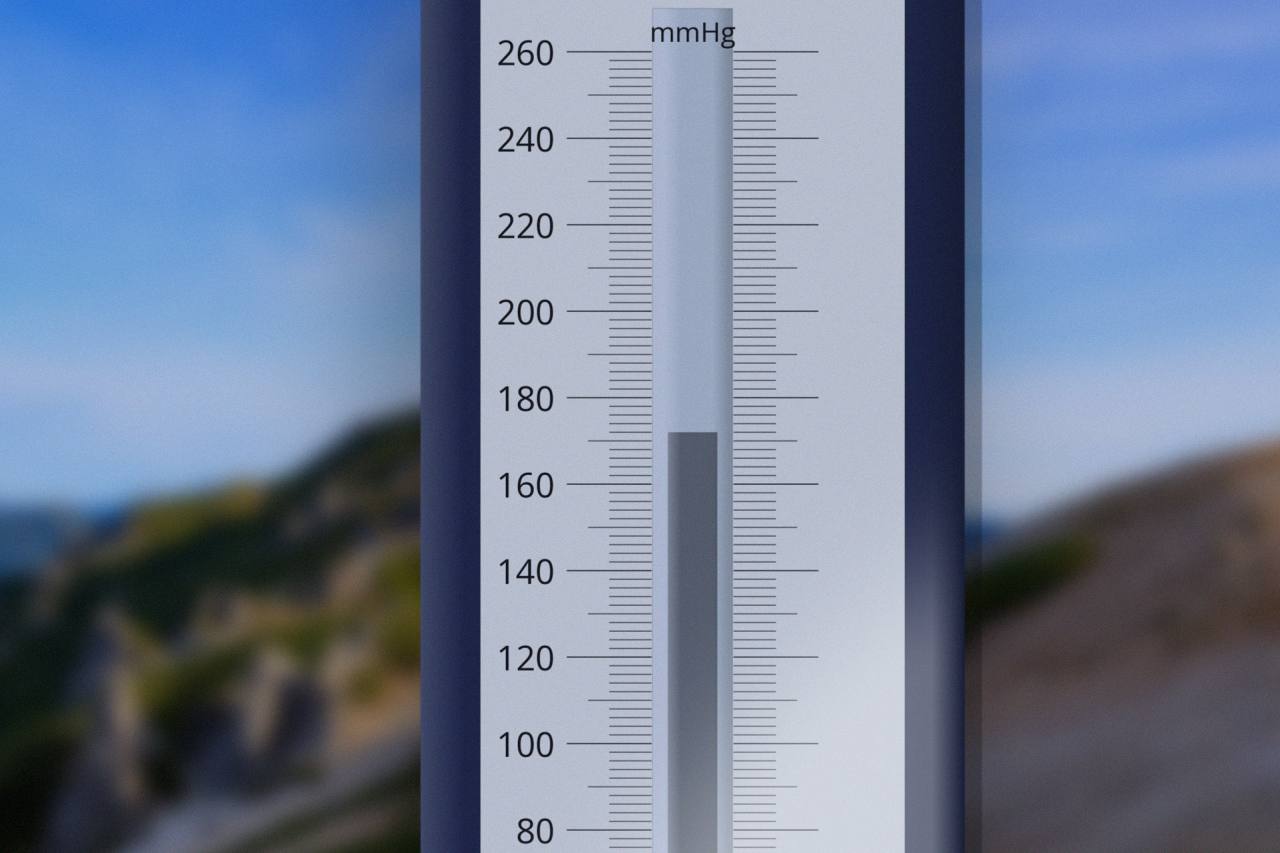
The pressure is mmHg 172
